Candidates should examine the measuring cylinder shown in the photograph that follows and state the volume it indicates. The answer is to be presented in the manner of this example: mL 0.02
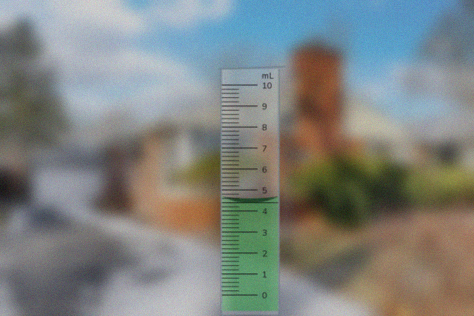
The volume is mL 4.4
